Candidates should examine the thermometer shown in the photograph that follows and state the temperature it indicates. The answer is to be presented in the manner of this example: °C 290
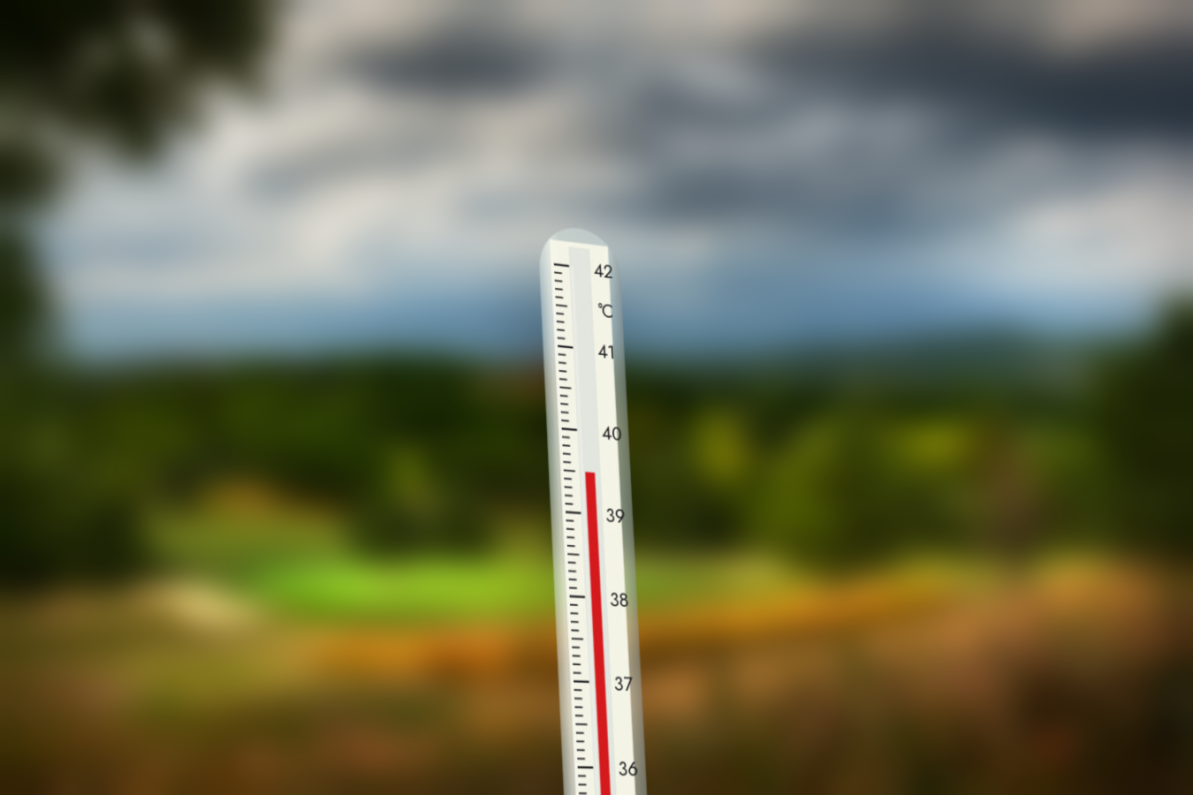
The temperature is °C 39.5
